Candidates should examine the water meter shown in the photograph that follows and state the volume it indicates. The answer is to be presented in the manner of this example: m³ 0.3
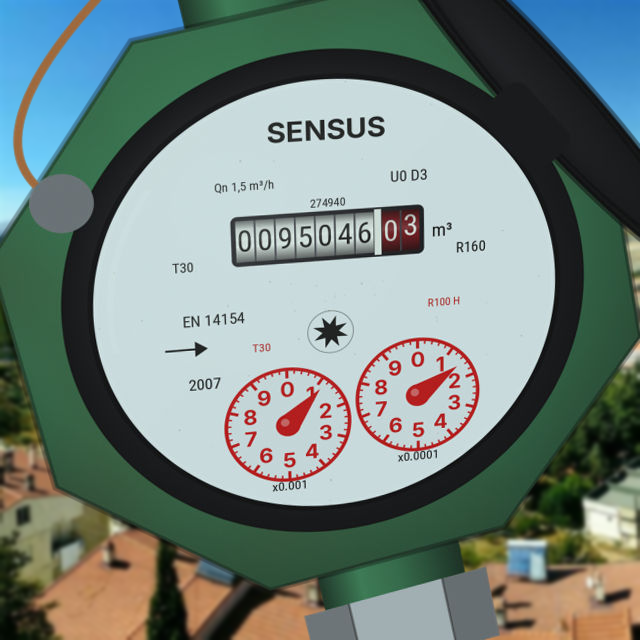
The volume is m³ 95046.0311
